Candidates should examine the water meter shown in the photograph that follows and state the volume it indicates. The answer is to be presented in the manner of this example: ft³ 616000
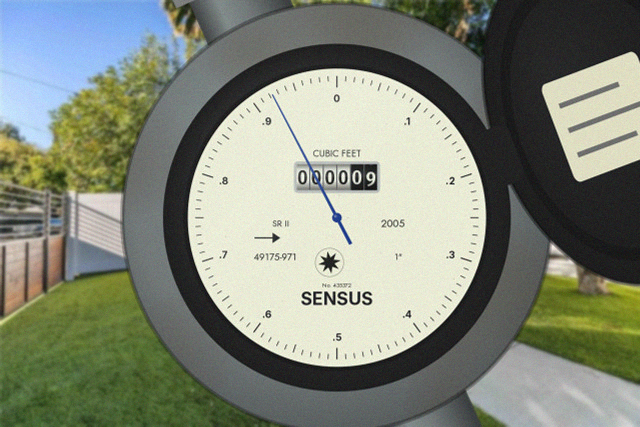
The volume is ft³ 8.92
